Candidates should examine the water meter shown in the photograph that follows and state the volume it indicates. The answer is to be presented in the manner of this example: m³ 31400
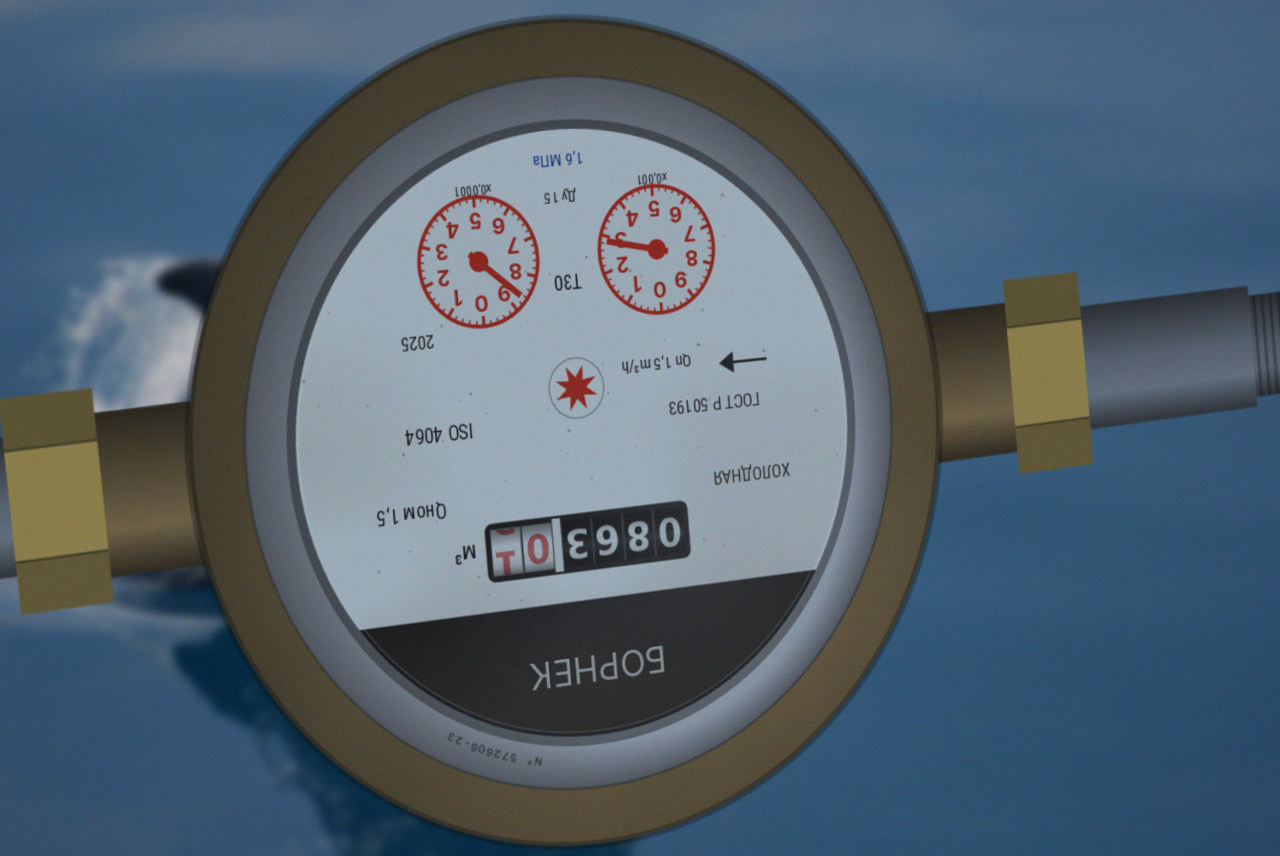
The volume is m³ 863.0128
